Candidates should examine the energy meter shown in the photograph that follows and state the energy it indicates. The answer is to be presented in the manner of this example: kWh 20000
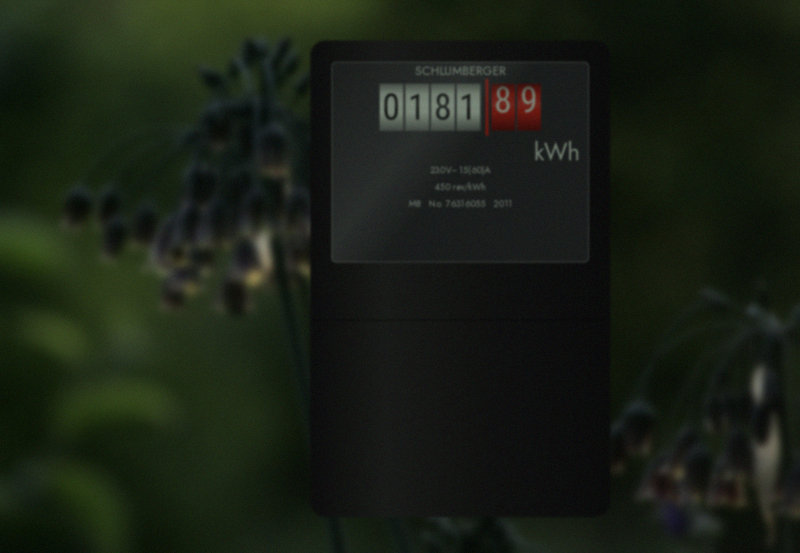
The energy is kWh 181.89
